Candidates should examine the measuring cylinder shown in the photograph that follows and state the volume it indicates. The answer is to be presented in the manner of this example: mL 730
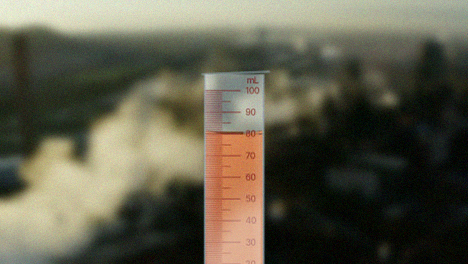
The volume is mL 80
